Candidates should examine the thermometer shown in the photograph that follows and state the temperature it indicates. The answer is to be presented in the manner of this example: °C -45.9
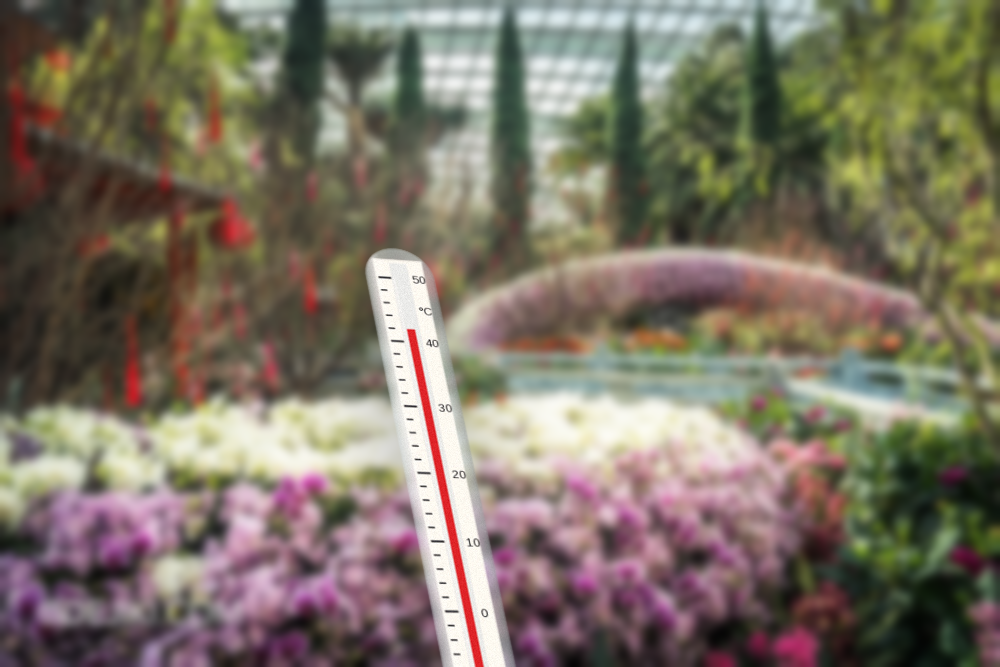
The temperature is °C 42
